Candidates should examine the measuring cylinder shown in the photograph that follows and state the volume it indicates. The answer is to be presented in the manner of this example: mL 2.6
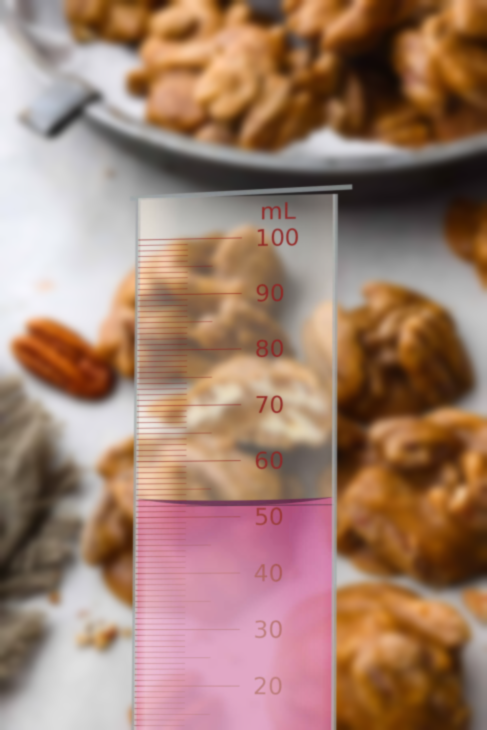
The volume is mL 52
